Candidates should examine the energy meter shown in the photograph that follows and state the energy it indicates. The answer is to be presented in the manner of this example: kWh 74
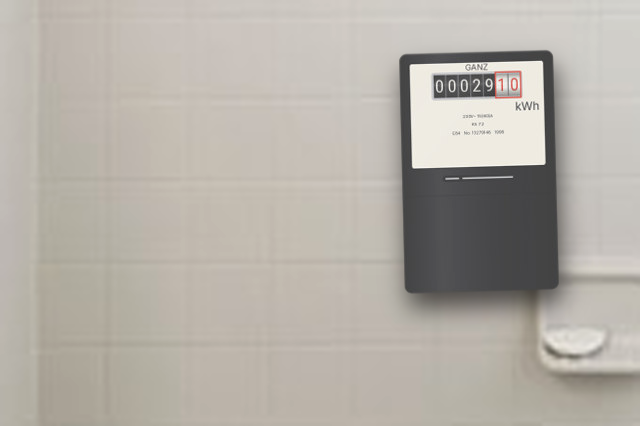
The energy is kWh 29.10
